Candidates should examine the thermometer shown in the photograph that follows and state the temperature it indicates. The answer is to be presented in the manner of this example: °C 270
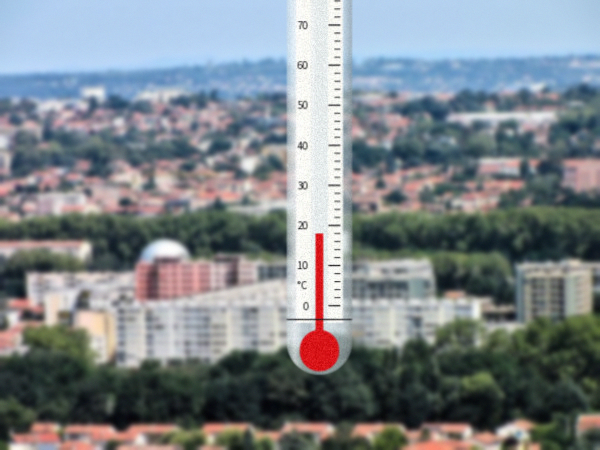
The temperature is °C 18
